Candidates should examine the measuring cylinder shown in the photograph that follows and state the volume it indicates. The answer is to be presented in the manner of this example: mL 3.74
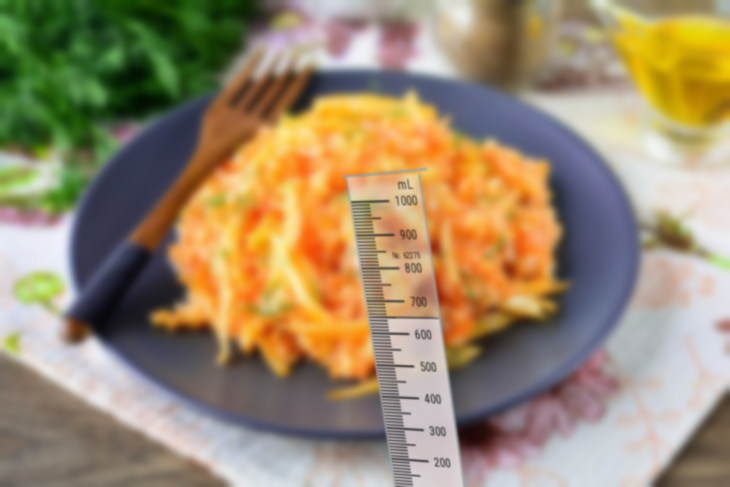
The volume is mL 650
